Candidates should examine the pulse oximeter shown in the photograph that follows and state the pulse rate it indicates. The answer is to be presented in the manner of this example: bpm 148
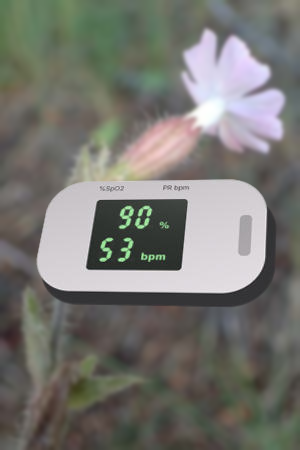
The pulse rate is bpm 53
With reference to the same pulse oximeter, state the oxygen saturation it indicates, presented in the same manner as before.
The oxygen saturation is % 90
